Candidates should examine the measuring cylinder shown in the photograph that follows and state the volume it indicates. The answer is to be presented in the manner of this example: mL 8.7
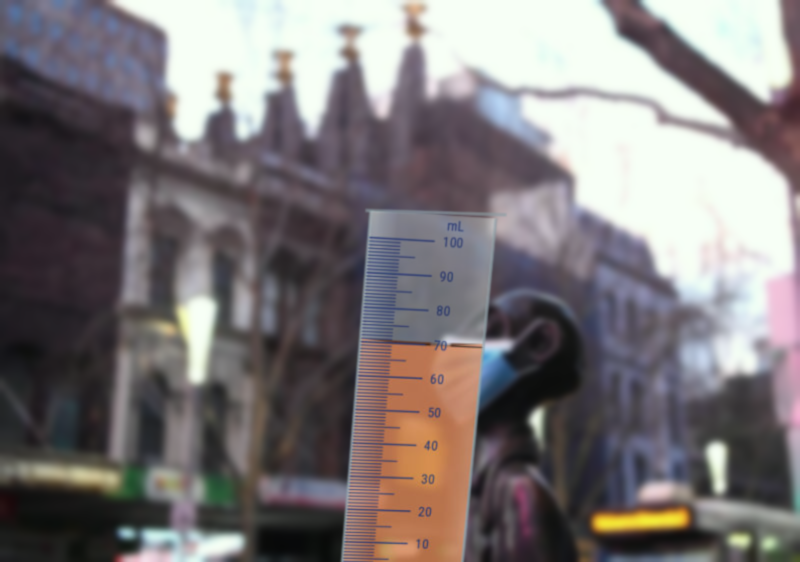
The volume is mL 70
